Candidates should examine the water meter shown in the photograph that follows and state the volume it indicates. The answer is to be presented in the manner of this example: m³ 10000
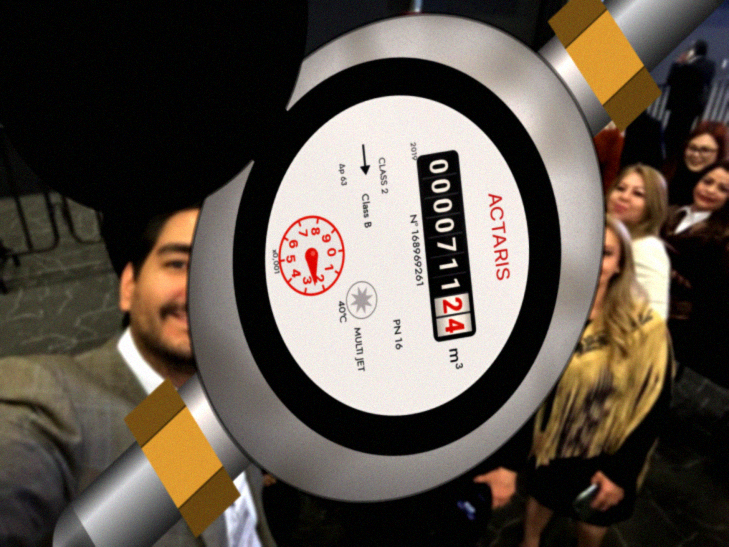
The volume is m³ 711.242
